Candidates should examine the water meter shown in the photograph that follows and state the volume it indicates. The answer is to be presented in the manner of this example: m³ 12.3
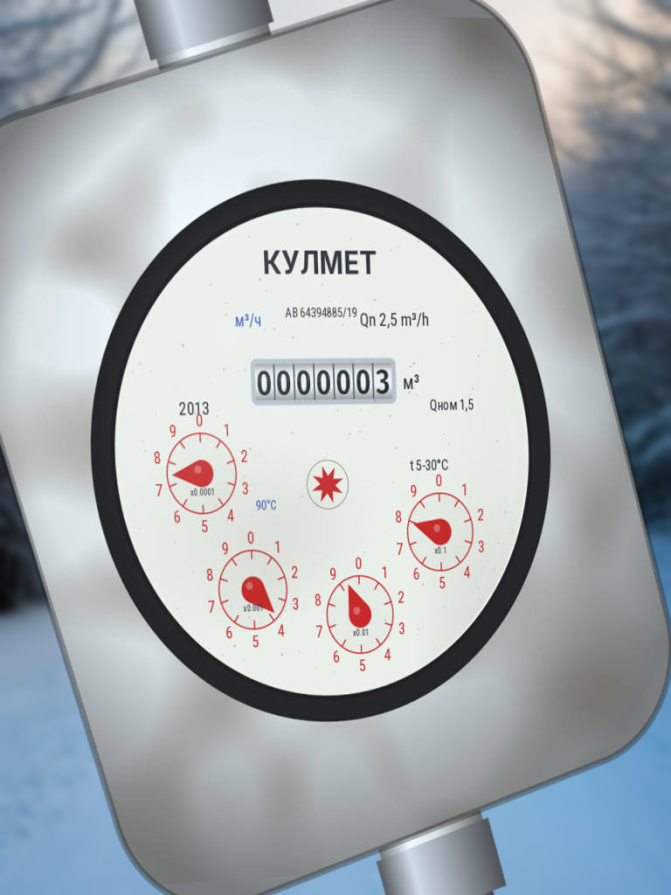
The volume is m³ 3.7937
